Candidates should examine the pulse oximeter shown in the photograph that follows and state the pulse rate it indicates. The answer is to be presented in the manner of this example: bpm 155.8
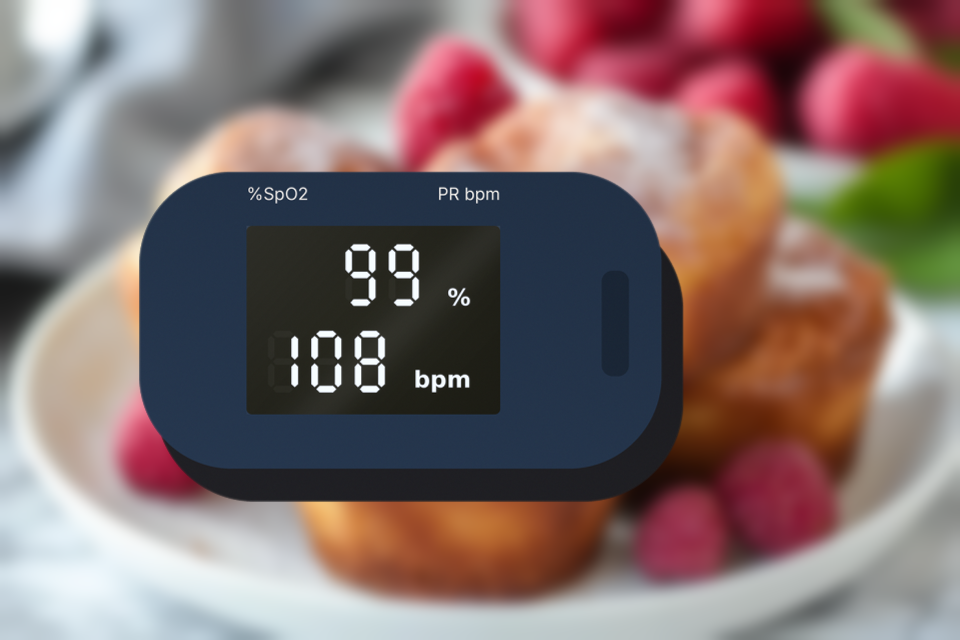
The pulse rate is bpm 108
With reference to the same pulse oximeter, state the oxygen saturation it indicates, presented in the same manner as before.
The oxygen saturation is % 99
